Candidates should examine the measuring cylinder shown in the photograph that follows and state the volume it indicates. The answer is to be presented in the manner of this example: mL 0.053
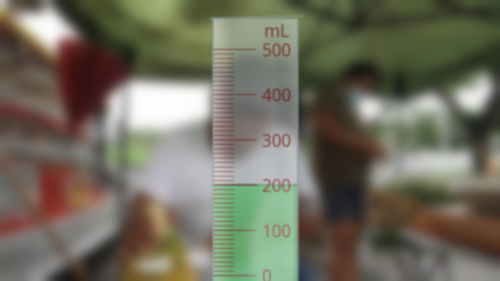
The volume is mL 200
